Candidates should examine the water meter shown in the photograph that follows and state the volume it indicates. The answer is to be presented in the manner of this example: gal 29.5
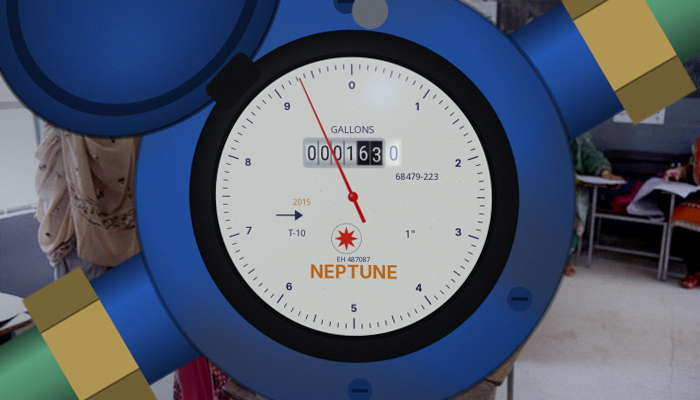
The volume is gal 1629.3
